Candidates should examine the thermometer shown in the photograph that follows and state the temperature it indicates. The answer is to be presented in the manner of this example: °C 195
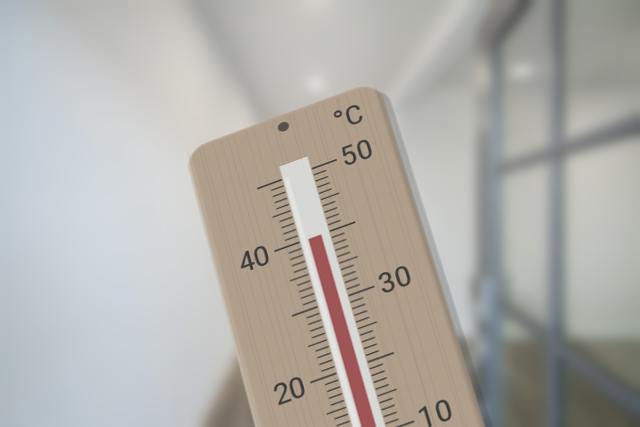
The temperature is °C 40
